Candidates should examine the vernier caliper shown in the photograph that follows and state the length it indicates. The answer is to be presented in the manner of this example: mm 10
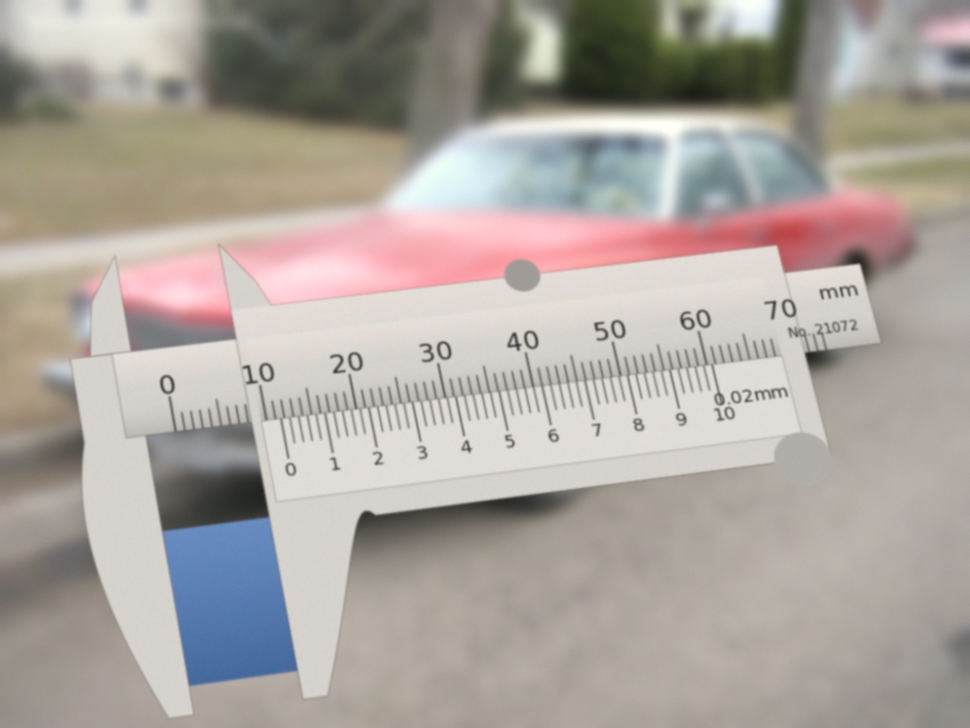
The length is mm 11.6
